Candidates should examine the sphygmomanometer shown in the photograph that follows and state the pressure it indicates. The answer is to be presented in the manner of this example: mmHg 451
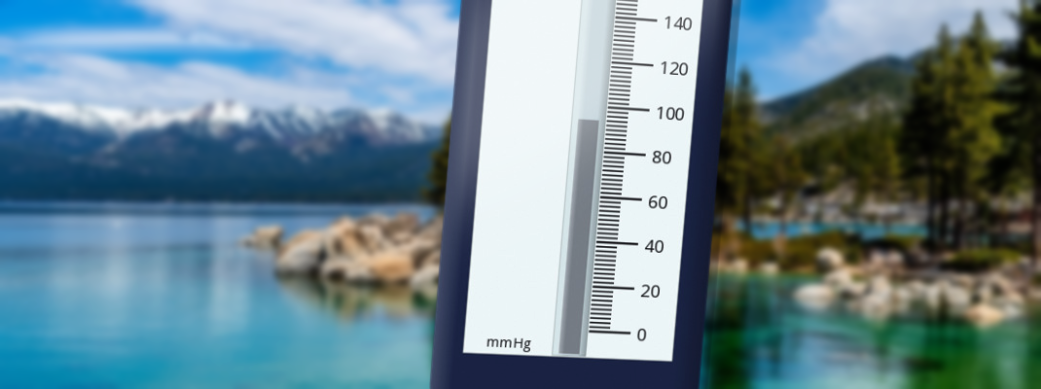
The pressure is mmHg 94
